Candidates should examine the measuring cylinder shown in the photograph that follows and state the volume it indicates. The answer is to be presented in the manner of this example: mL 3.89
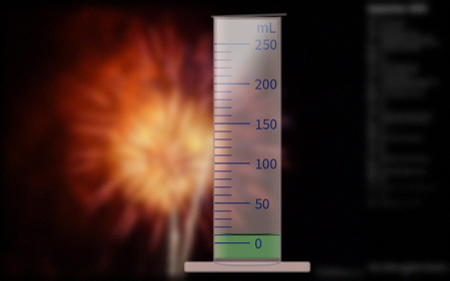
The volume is mL 10
